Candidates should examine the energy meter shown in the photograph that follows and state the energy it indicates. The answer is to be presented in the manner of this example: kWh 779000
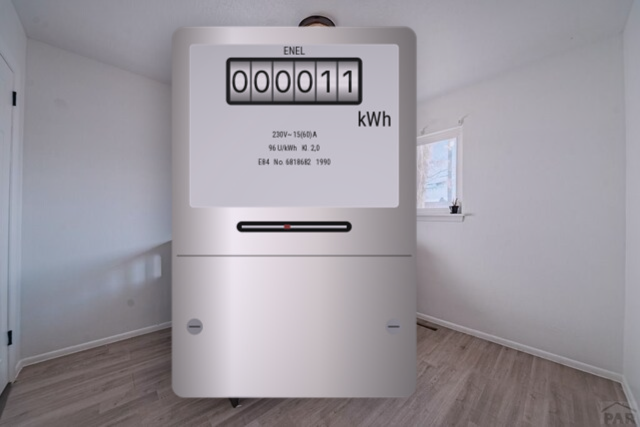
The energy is kWh 11
